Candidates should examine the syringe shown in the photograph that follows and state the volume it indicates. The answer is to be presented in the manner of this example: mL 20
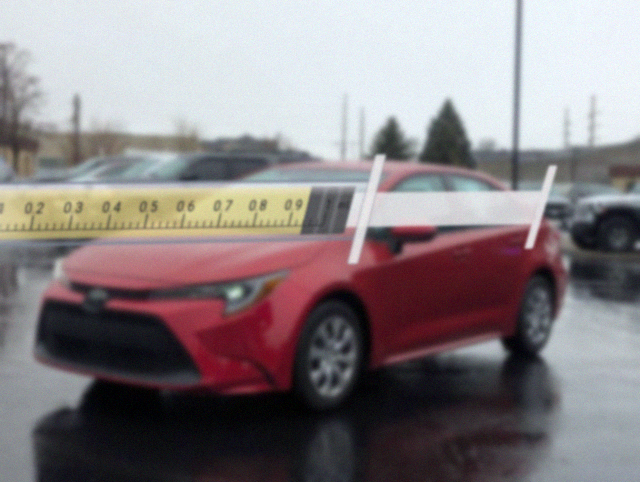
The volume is mL 0.94
